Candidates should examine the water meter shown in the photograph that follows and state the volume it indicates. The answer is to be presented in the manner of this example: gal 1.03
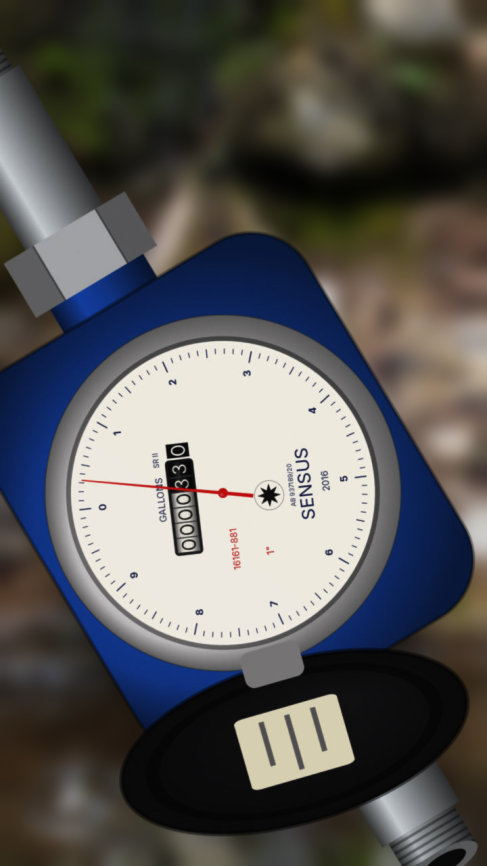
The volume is gal 330.3
